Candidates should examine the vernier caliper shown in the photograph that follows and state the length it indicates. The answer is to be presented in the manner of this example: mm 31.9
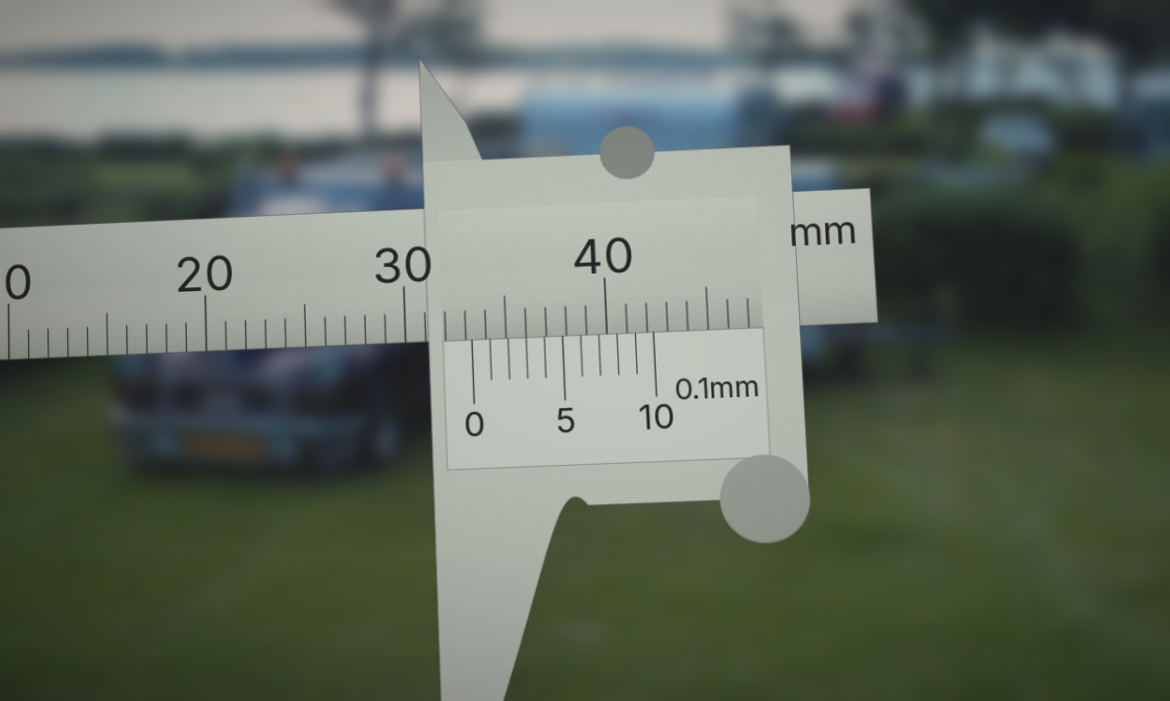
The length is mm 33.3
